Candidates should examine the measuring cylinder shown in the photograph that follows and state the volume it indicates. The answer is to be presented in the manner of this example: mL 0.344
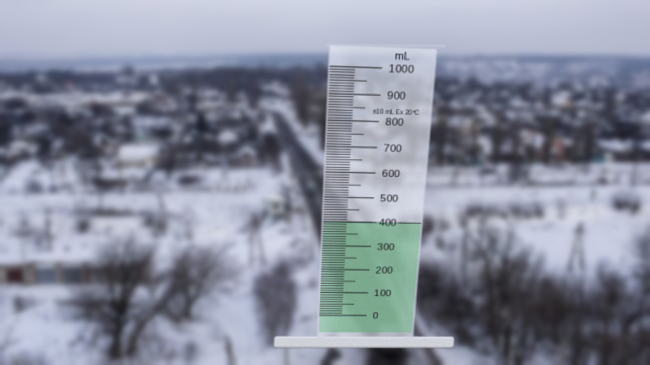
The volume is mL 400
